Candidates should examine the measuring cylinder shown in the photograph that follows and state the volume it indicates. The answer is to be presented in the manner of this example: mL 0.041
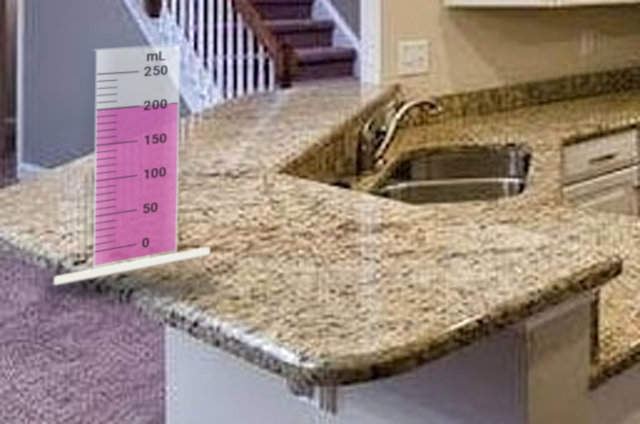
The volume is mL 200
